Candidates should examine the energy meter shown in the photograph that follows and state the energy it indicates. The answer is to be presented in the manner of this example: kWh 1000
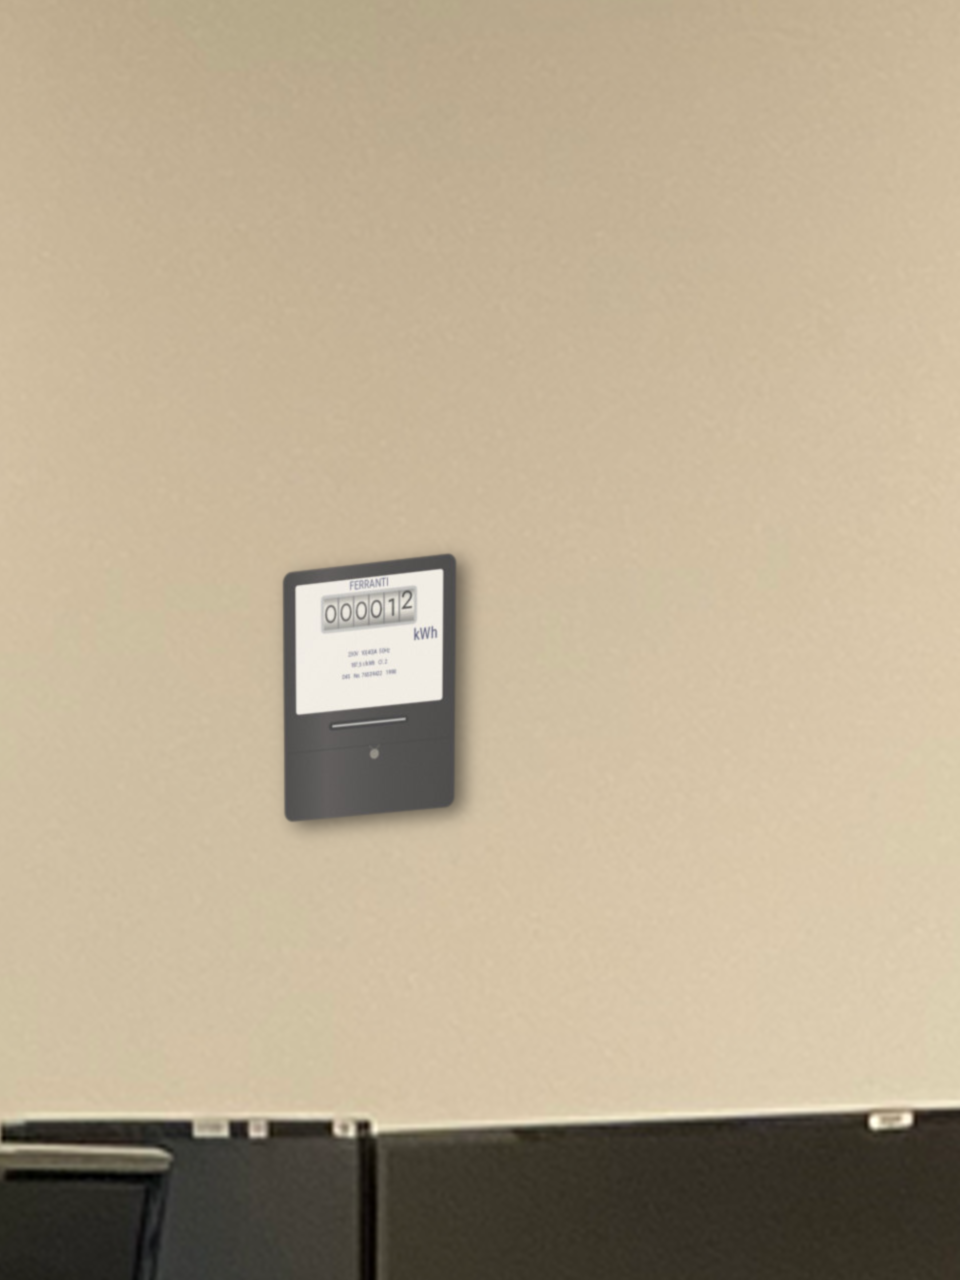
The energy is kWh 12
